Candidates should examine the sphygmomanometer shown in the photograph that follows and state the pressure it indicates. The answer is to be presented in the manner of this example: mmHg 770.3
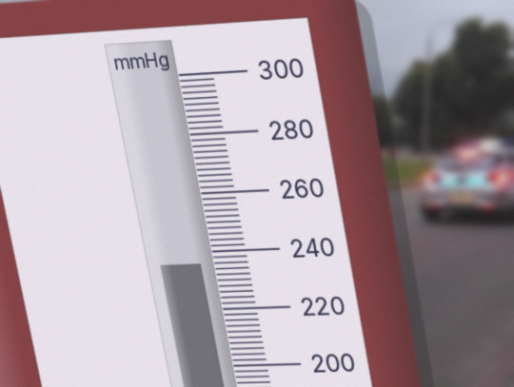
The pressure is mmHg 236
